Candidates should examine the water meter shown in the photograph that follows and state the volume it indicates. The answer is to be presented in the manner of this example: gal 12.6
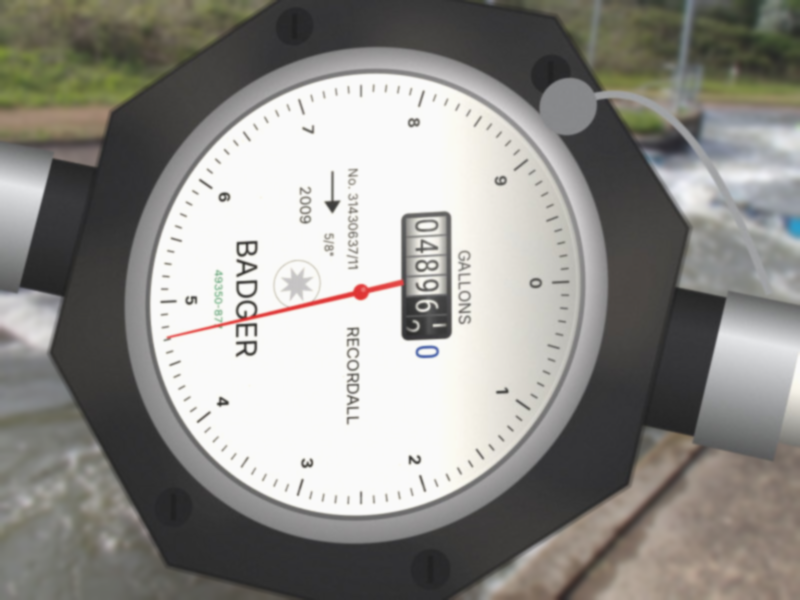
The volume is gal 489614.7
